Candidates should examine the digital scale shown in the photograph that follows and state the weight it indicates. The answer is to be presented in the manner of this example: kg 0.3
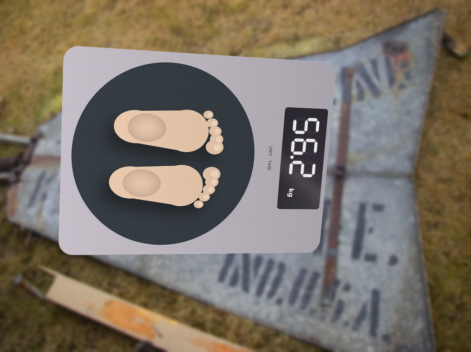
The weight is kg 56.2
